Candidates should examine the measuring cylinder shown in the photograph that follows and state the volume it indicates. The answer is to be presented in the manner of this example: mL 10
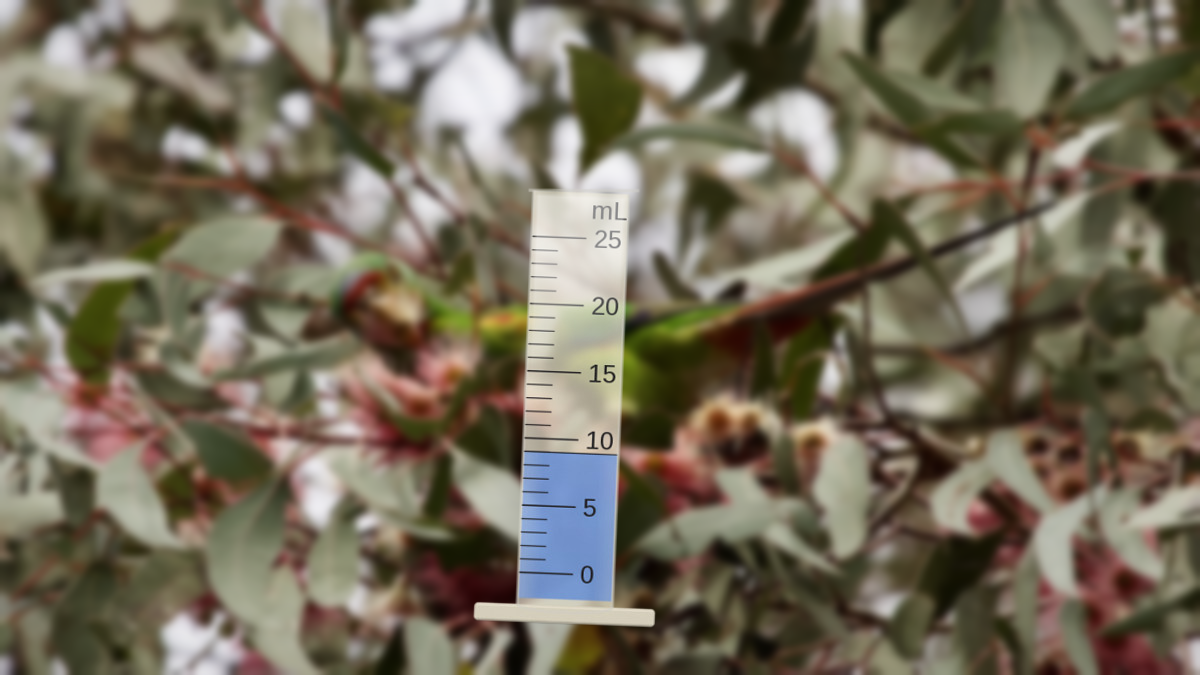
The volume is mL 9
